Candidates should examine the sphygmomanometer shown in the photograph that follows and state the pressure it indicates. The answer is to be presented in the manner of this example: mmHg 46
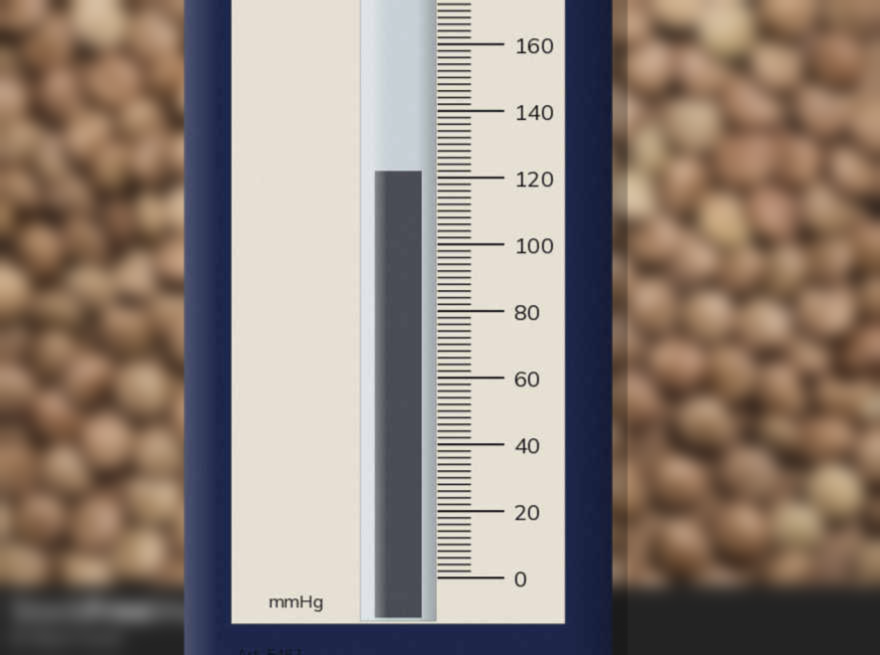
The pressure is mmHg 122
